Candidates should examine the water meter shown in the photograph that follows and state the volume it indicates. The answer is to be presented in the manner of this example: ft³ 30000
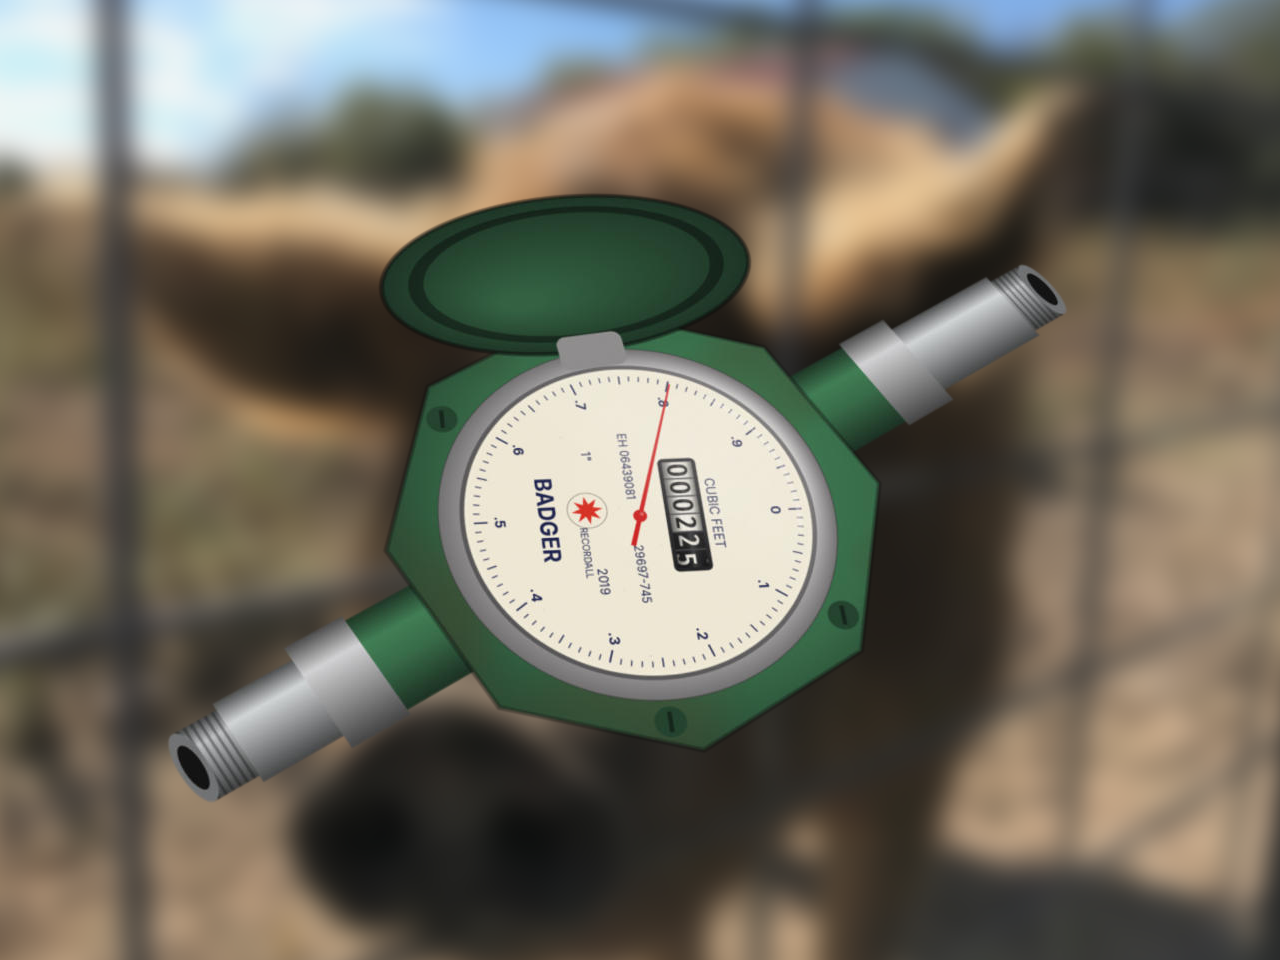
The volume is ft³ 224.80
